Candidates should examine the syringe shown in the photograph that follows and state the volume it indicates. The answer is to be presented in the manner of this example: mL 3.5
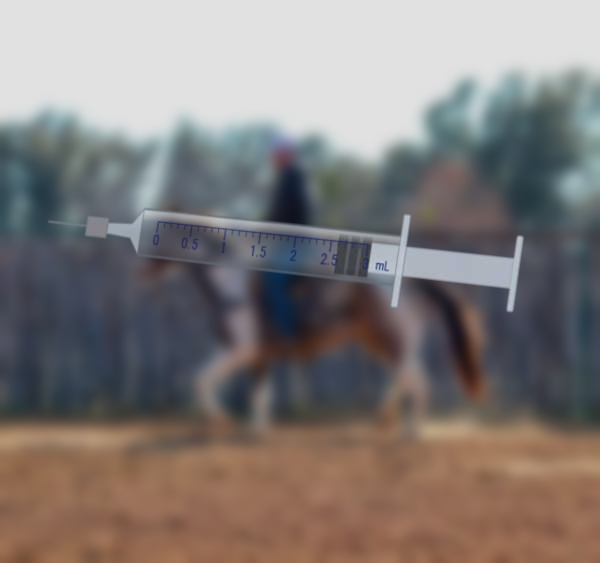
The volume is mL 2.6
